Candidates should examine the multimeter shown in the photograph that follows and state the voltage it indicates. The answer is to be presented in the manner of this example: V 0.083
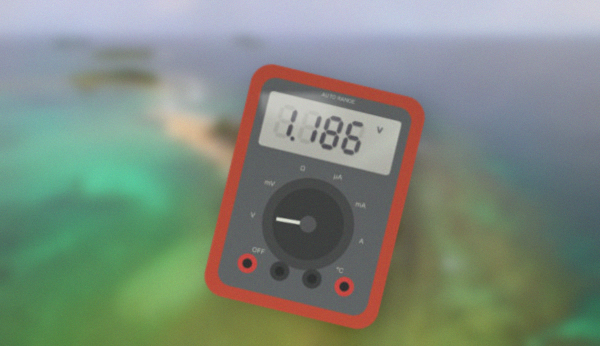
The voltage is V 1.186
